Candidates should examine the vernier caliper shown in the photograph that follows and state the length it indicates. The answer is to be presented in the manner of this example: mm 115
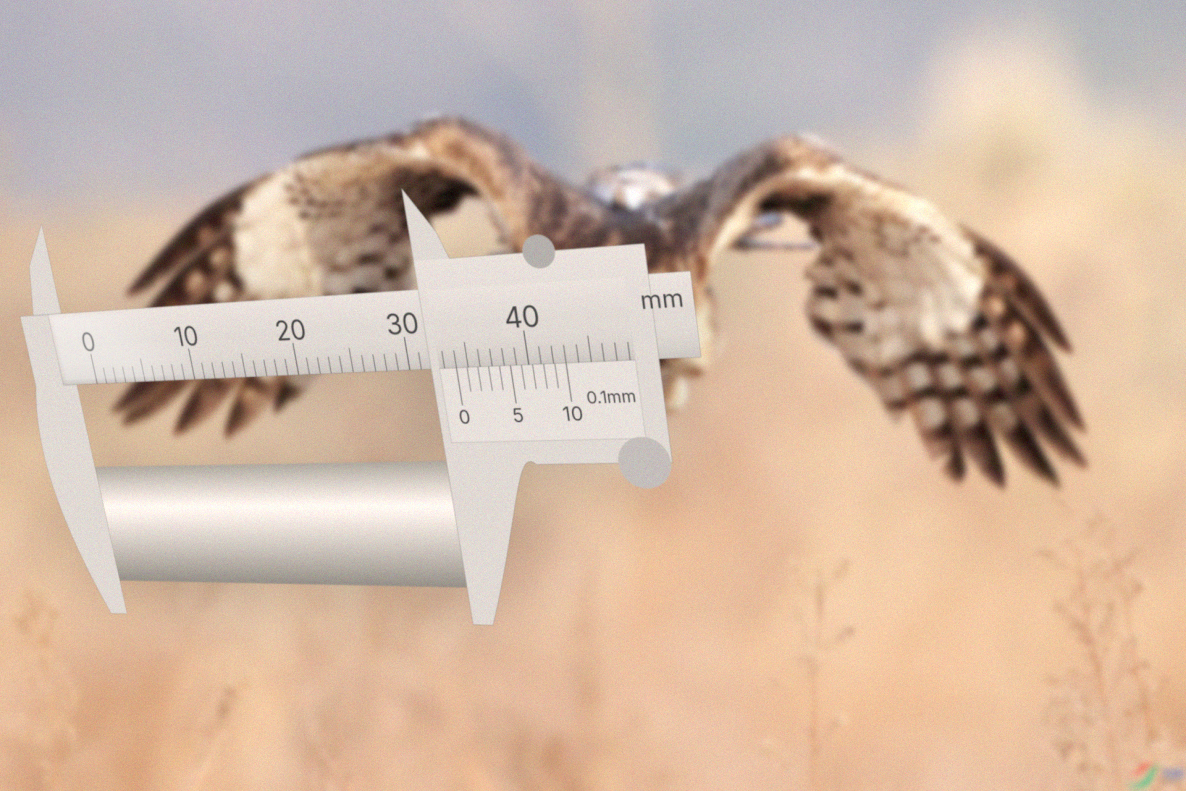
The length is mm 34.0
